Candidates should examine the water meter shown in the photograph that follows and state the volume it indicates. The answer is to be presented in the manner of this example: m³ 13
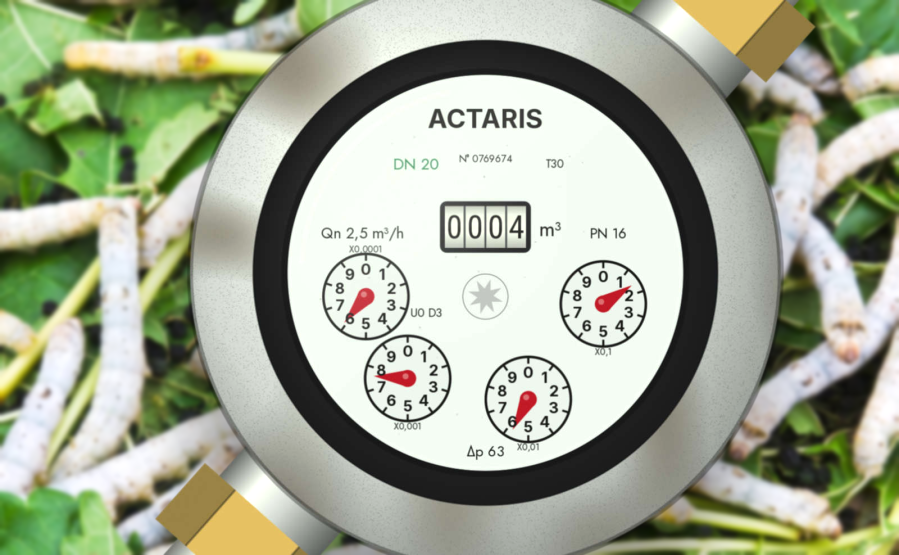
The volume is m³ 4.1576
